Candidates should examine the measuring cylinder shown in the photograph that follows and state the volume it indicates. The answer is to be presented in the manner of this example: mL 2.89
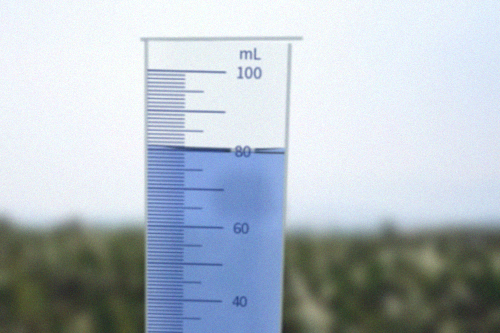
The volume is mL 80
